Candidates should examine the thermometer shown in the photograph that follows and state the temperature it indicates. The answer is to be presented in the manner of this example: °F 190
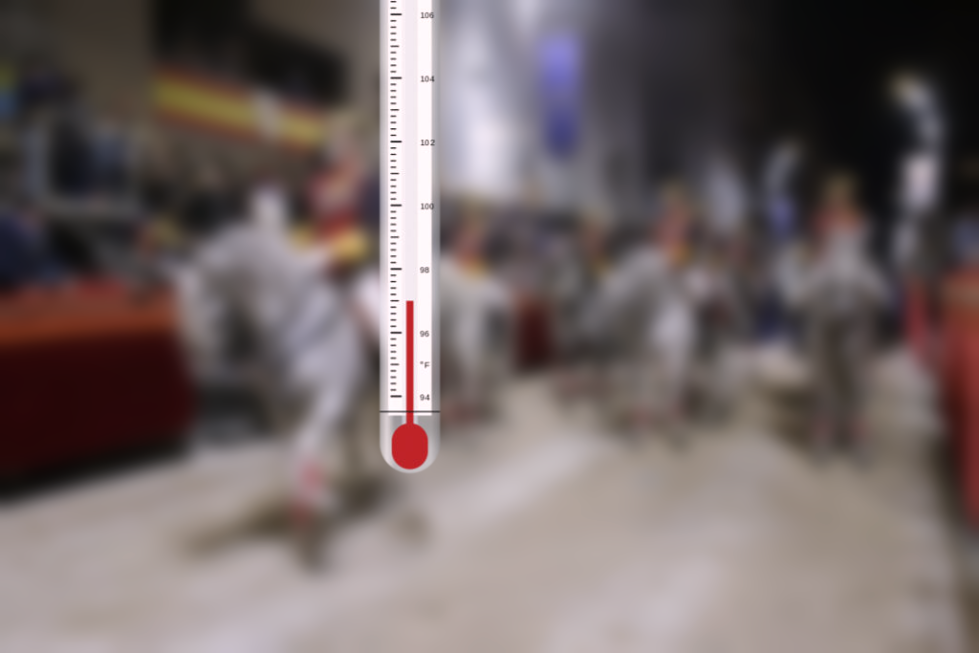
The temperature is °F 97
